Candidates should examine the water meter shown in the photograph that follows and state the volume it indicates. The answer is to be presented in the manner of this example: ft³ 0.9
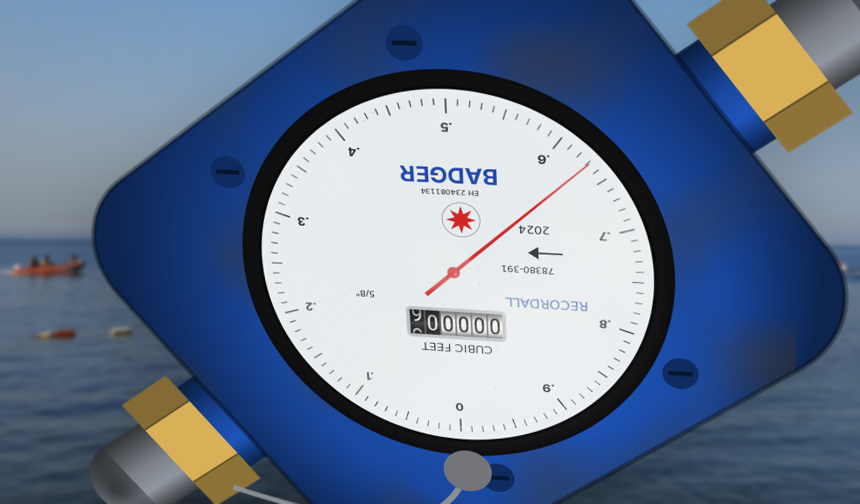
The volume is ft³ 5.63
